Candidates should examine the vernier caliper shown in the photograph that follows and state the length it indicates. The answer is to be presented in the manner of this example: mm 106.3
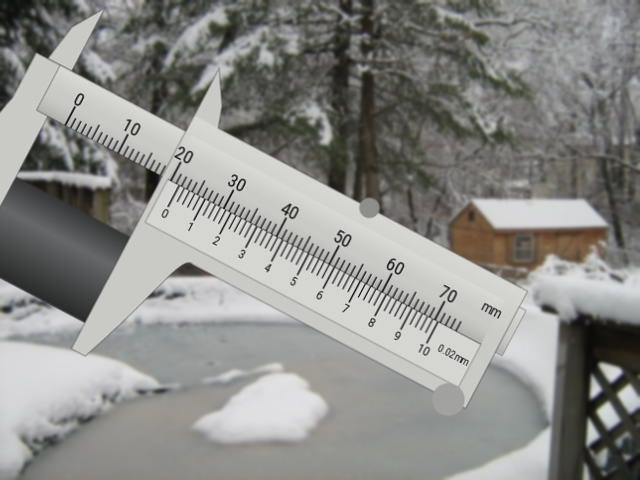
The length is mm 21.6
